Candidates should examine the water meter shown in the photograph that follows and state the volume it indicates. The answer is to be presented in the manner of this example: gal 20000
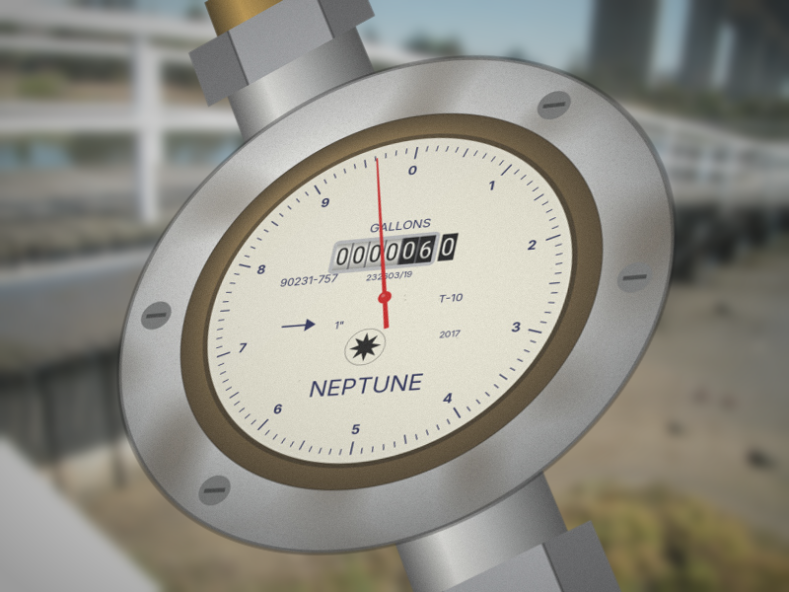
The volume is gal 59.6
